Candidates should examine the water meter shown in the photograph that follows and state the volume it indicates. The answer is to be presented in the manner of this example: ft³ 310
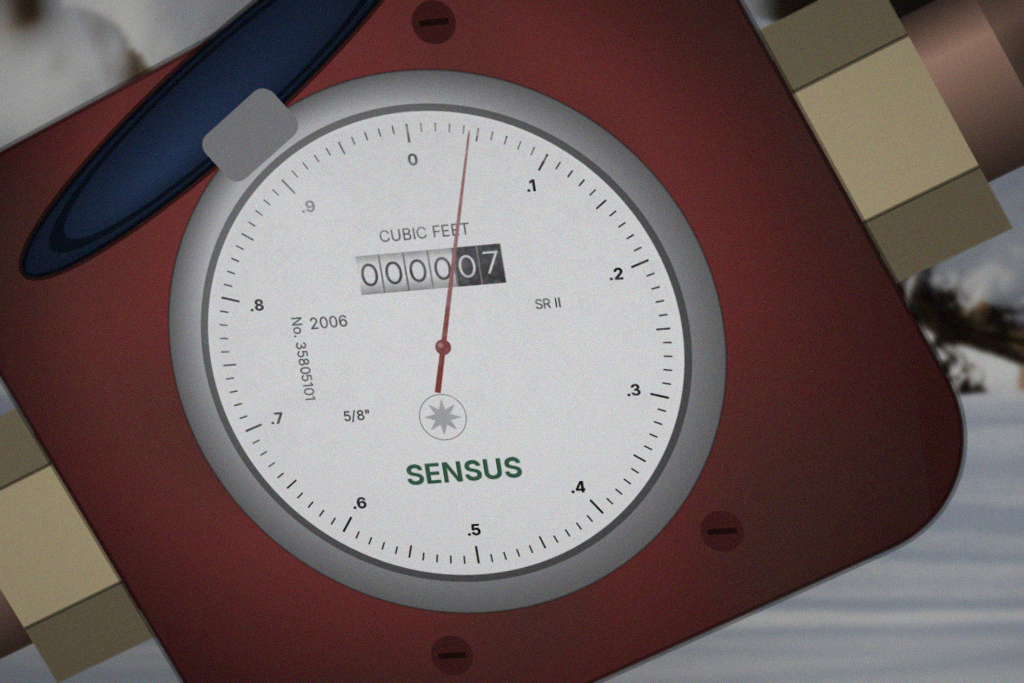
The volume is ft³ 7.04
